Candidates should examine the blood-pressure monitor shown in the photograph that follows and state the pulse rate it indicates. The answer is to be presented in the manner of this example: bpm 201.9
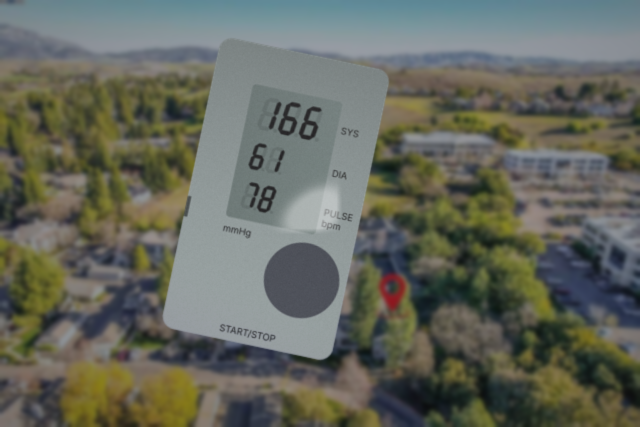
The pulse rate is bpm 78
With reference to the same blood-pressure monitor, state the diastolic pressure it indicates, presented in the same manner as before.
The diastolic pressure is mmHg 61
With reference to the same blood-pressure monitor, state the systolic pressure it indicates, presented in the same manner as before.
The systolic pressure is mmHg 166
